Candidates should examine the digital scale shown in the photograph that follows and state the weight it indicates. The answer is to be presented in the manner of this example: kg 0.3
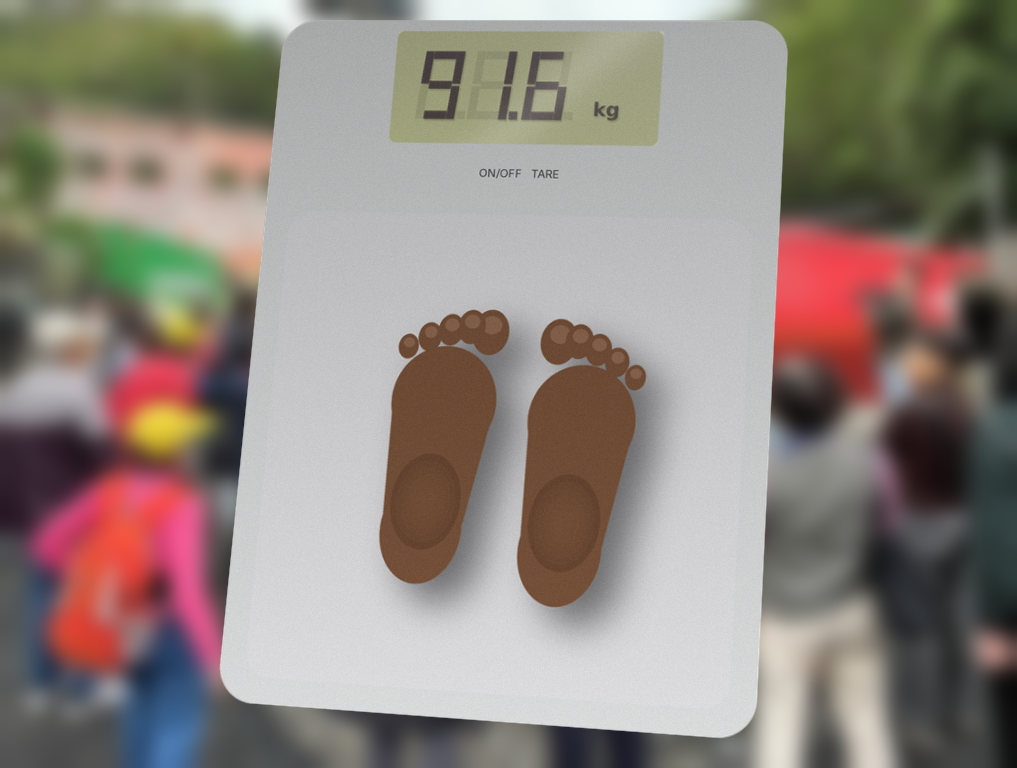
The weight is kg 91.6
